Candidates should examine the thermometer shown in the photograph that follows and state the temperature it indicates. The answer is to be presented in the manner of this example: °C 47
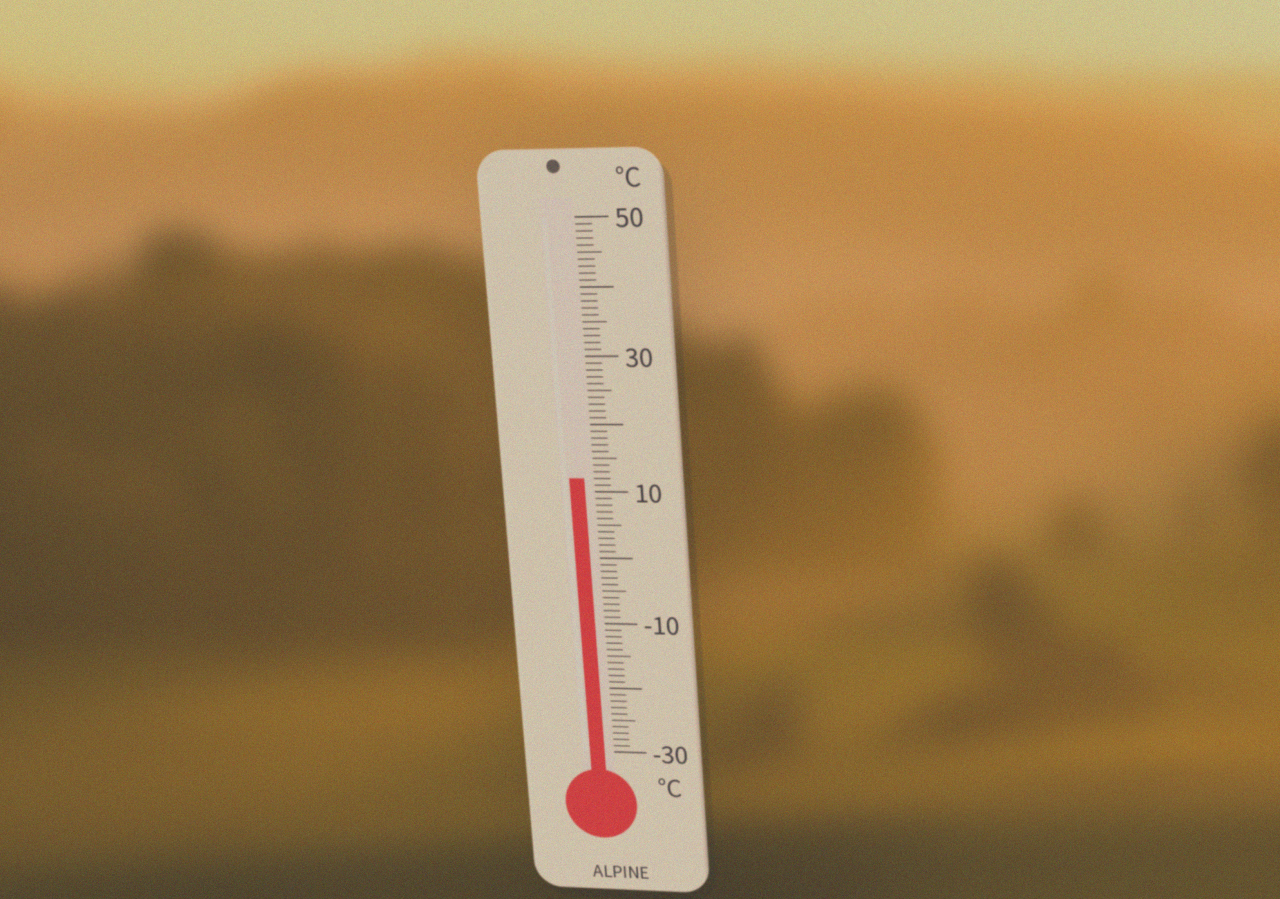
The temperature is °C 12
